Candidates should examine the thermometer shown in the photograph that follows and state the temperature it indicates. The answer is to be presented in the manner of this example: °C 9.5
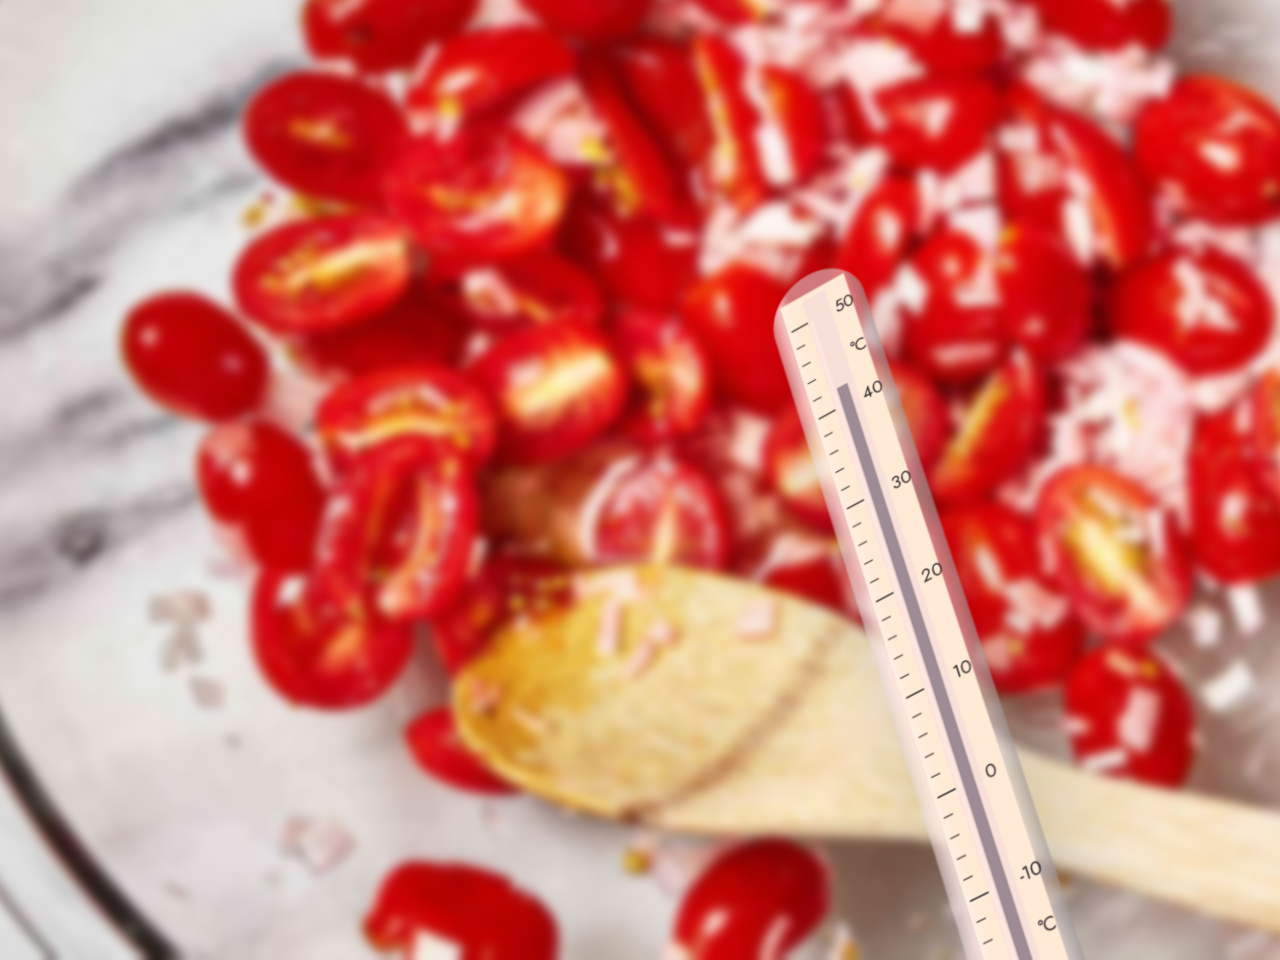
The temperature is °C 42
